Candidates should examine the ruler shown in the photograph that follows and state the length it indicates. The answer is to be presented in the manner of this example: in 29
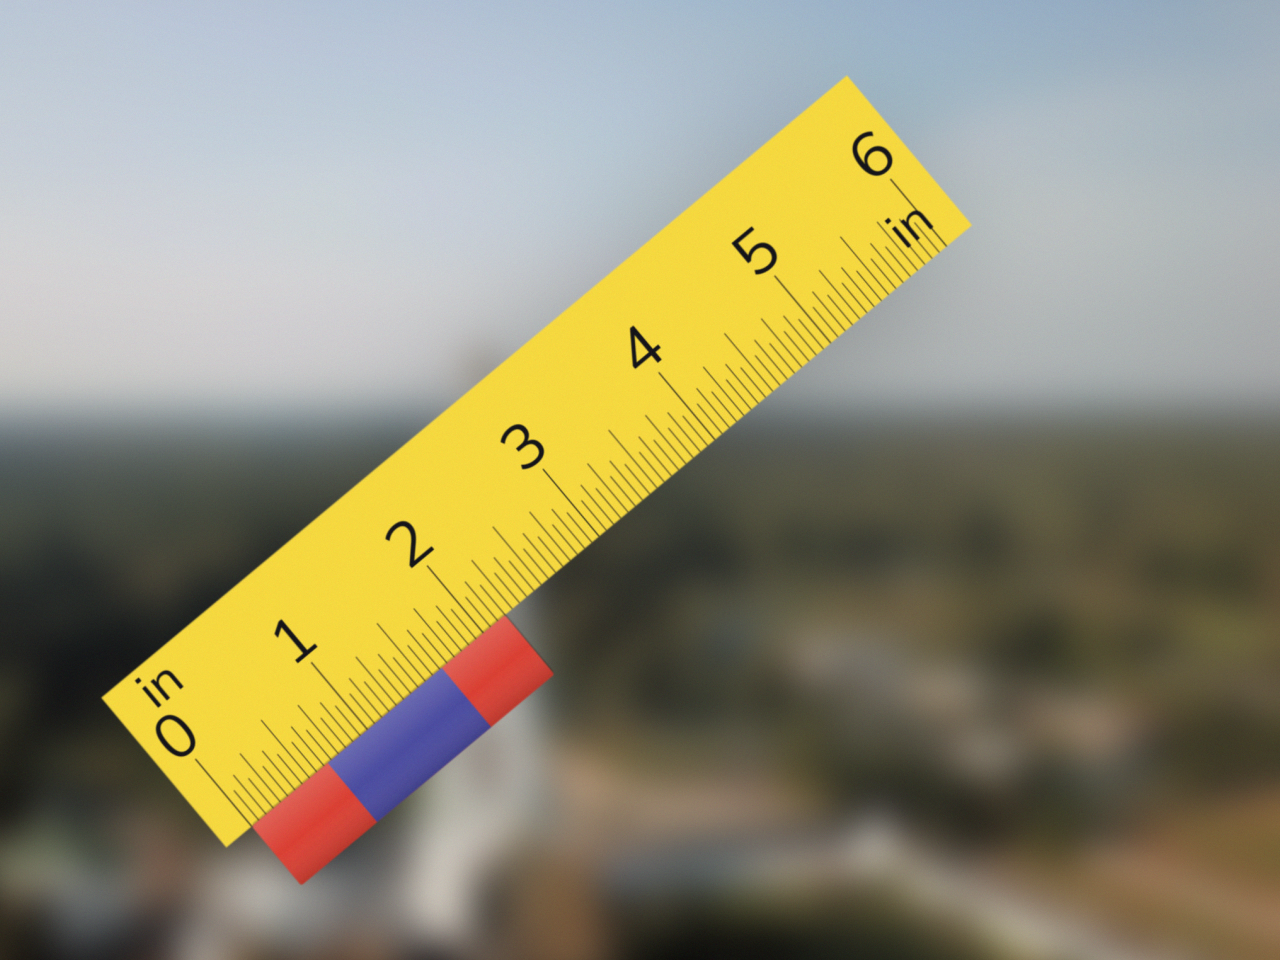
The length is in 2.1875
